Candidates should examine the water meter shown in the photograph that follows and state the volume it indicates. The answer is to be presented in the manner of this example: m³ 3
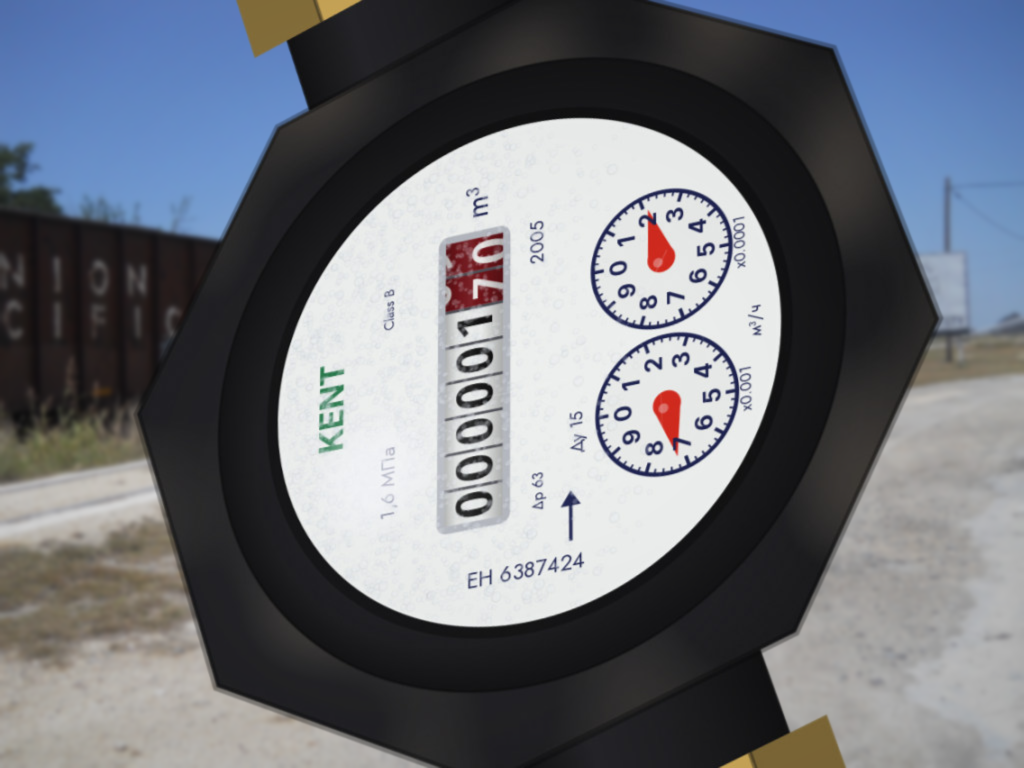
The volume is m³ 1.6972
